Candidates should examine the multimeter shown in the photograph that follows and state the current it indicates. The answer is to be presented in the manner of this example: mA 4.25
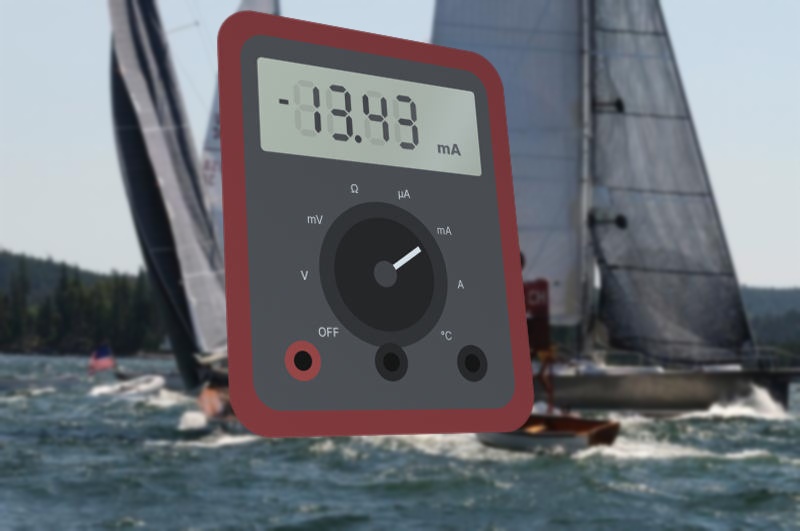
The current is mA -13.43
